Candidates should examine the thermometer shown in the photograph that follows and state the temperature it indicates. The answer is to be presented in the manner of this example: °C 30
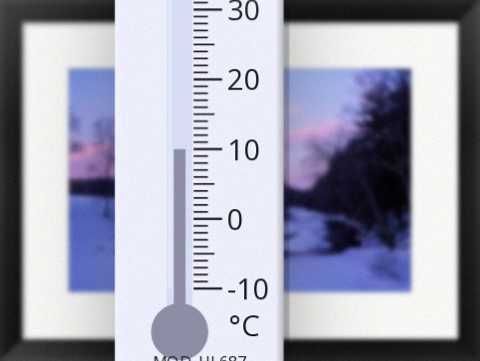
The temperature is °C 10
